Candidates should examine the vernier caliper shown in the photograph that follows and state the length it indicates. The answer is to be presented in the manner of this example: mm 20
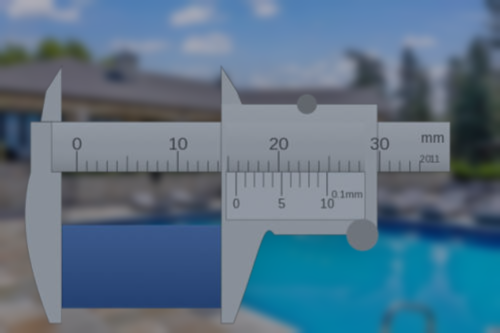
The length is mm 15.8
